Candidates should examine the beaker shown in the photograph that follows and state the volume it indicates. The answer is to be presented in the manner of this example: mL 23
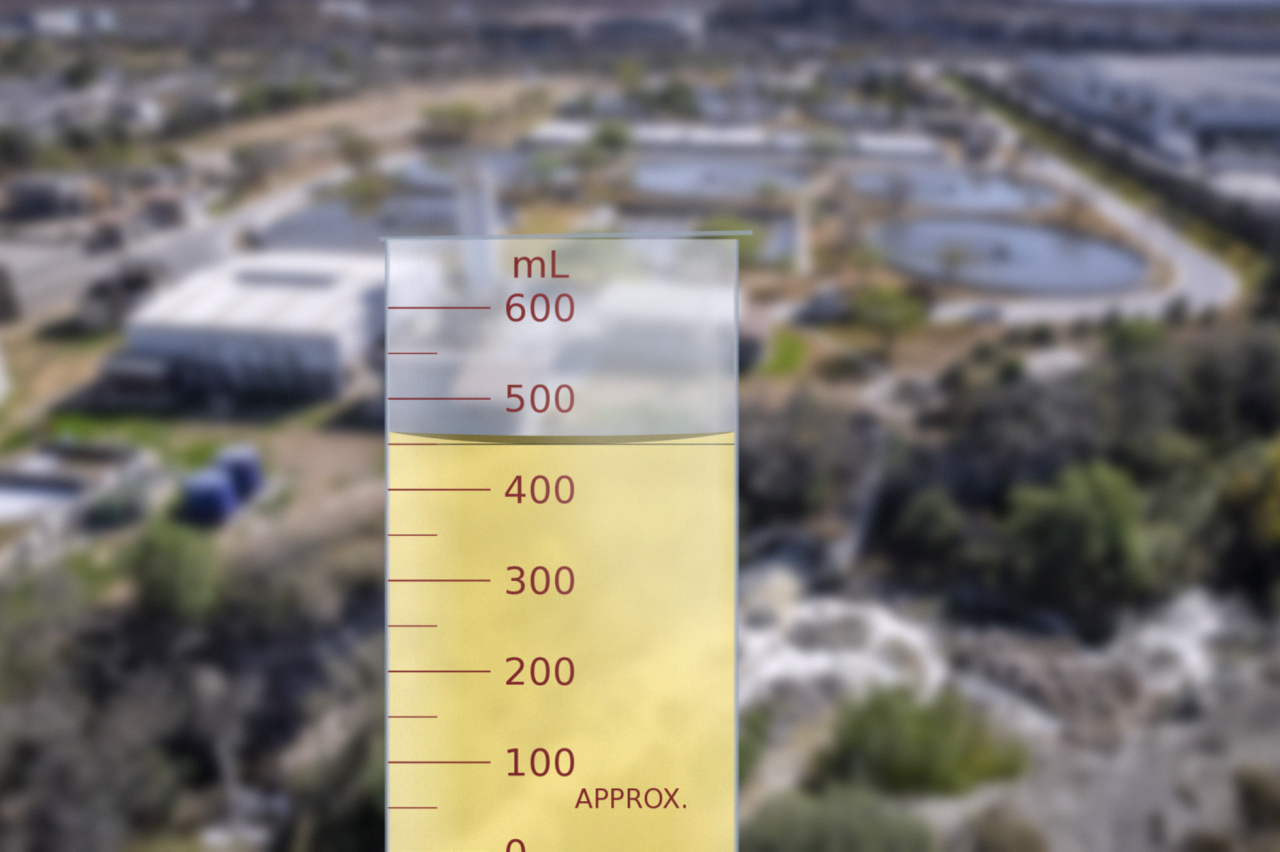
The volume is mL 450
